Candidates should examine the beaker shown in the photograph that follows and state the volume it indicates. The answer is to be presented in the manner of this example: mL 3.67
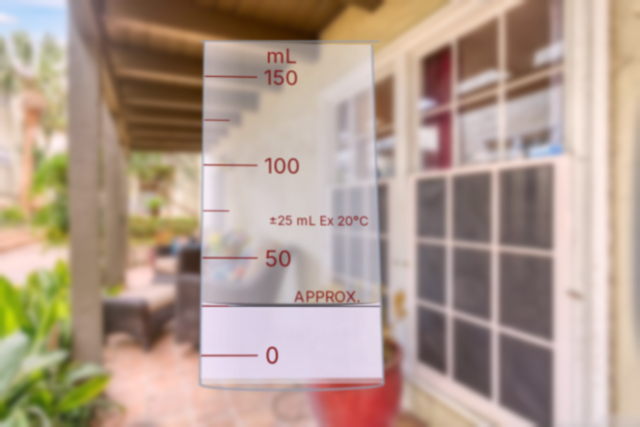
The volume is mL 25
